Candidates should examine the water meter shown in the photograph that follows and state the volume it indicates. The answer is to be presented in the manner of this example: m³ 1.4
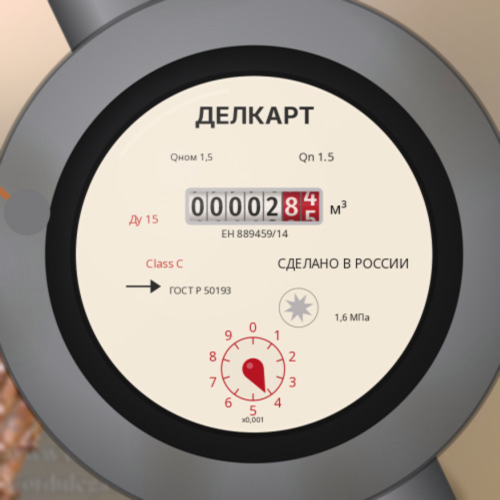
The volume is m³ 2.844
